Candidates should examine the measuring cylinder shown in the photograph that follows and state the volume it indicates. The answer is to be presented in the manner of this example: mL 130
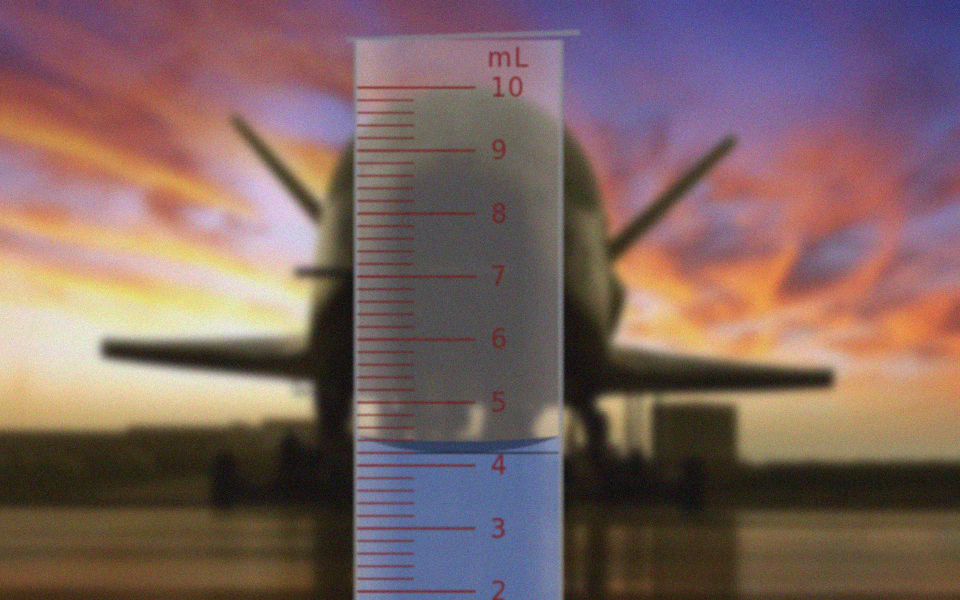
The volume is mL 4.2
